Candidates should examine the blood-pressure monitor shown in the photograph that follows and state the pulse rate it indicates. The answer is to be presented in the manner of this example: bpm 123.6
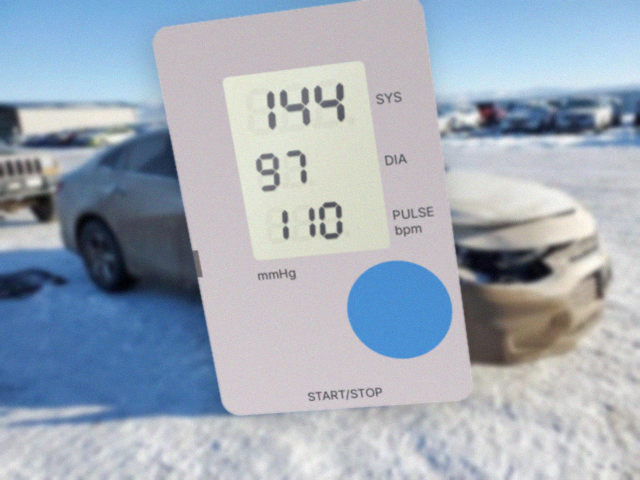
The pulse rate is bpm 110
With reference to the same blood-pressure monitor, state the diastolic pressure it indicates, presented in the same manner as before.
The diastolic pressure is mmHg 97
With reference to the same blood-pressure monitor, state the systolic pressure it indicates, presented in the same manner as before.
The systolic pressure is mmHg 144
